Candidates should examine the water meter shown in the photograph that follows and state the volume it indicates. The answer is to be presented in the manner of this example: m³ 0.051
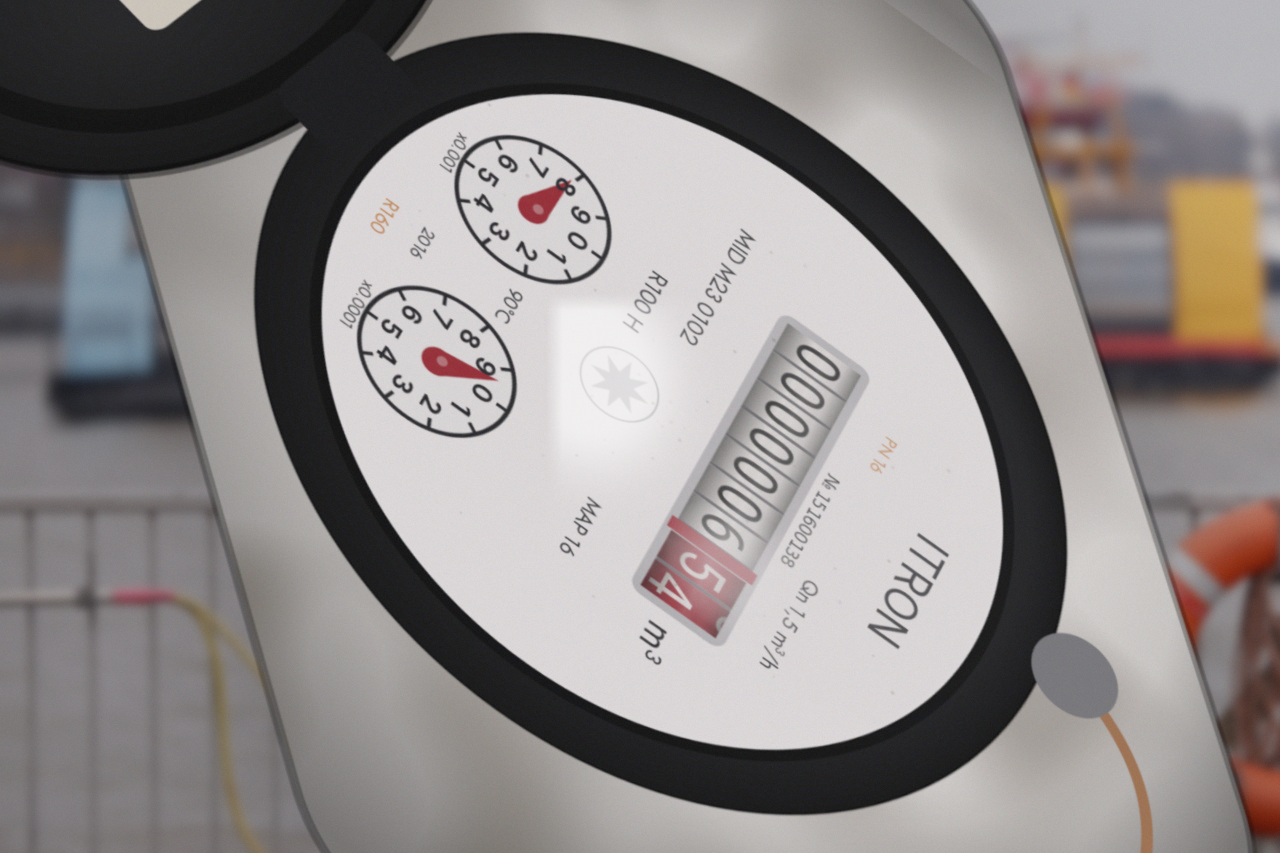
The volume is m³ 6.5379
